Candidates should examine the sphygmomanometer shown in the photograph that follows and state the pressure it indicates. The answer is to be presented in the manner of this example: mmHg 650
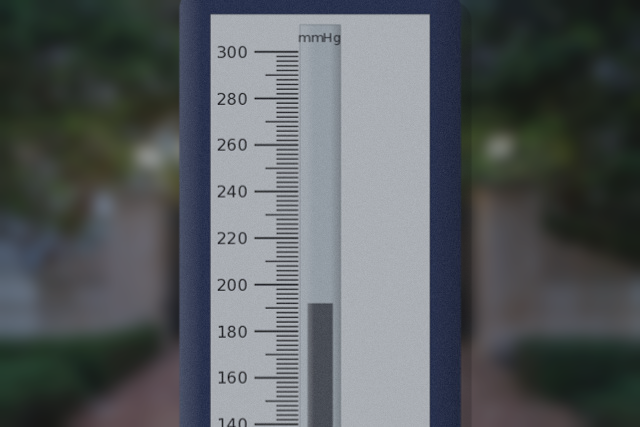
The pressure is mmHg 192
